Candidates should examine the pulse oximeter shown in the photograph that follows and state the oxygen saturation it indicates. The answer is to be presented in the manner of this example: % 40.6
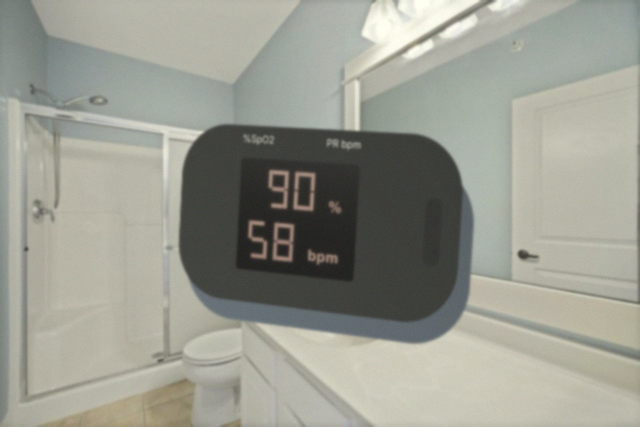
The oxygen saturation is % 90
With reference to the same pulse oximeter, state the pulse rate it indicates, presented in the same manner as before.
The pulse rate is bpm 58
